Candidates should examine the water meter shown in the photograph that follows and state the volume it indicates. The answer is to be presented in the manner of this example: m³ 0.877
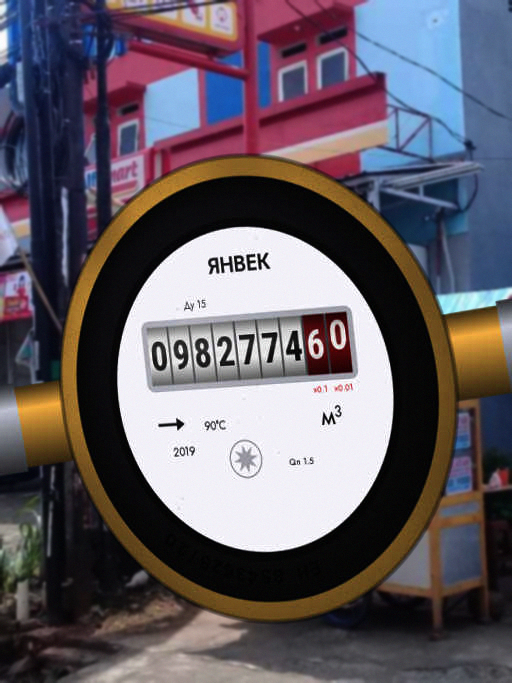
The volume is m³ 982774.60
